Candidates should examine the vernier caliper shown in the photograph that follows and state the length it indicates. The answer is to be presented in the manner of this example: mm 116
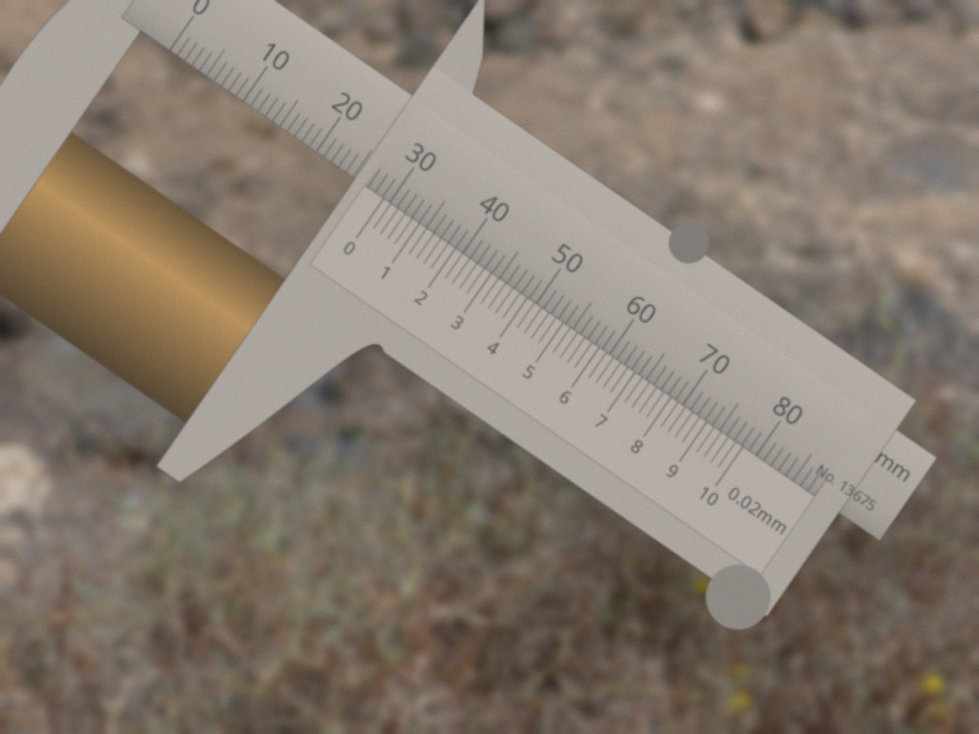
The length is mm 29.2
